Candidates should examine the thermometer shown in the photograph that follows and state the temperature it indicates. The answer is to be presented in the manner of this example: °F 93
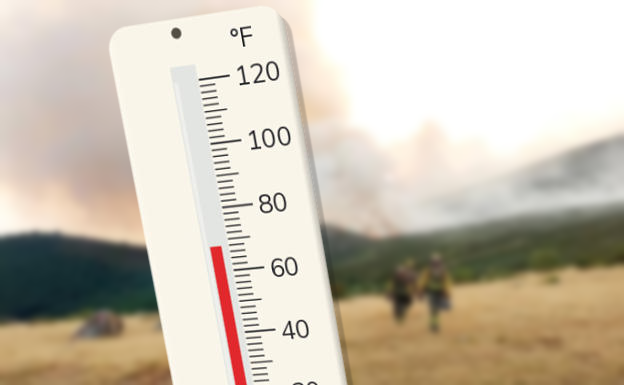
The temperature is °F 68
